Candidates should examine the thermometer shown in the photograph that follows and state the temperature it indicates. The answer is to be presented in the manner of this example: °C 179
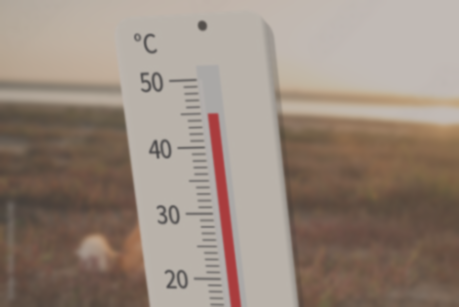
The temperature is °C 45
